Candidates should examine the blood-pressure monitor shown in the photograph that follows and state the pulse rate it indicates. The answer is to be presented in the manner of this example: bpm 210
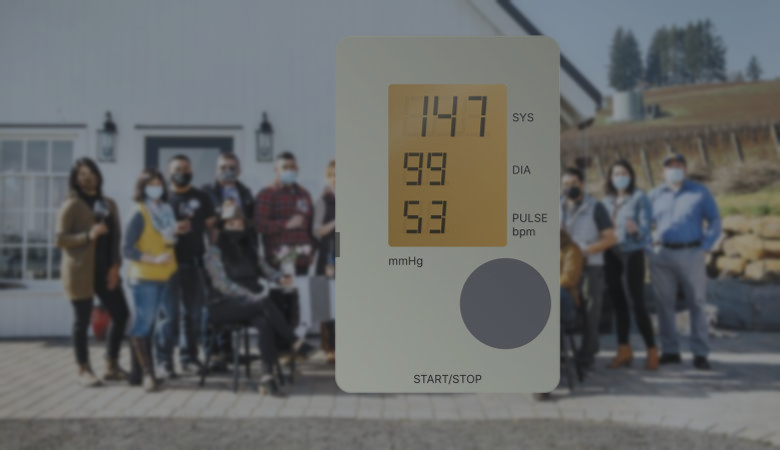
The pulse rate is bpm 53
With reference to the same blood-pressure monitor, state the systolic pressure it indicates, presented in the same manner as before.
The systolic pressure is mmHg 147
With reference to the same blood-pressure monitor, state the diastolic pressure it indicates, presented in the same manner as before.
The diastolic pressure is mmHg 99
